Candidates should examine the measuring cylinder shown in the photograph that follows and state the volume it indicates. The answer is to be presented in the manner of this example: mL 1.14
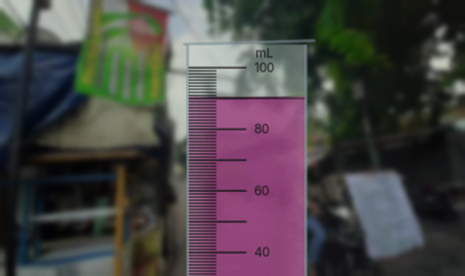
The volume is mL 90
